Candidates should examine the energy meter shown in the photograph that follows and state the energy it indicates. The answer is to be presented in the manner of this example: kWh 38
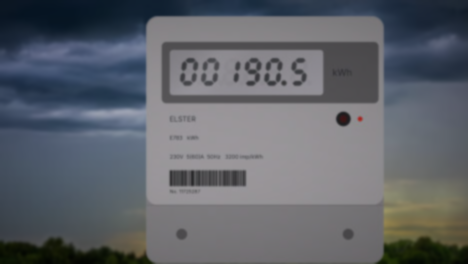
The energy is kWh 190.5
